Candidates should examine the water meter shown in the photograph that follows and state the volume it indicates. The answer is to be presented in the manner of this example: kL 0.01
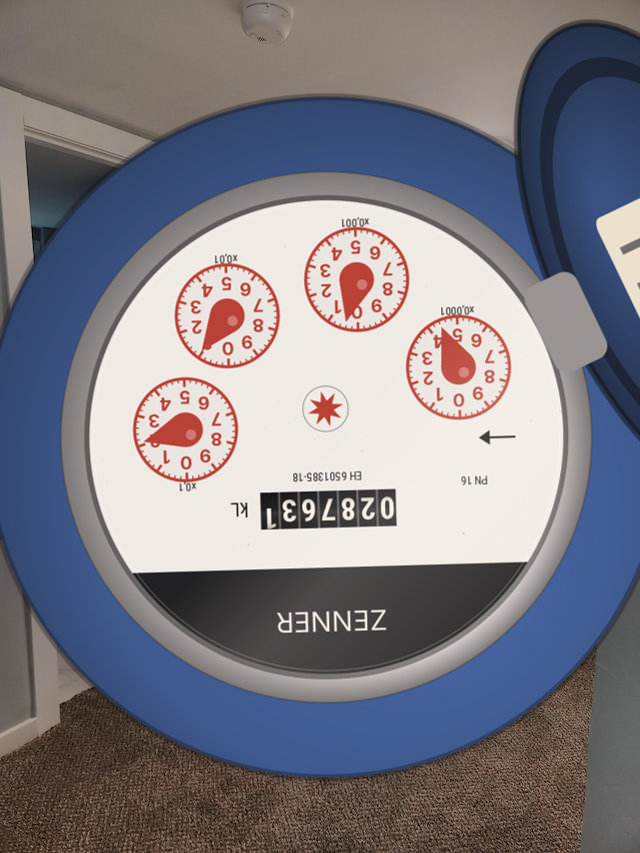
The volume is kL 287631.2104
